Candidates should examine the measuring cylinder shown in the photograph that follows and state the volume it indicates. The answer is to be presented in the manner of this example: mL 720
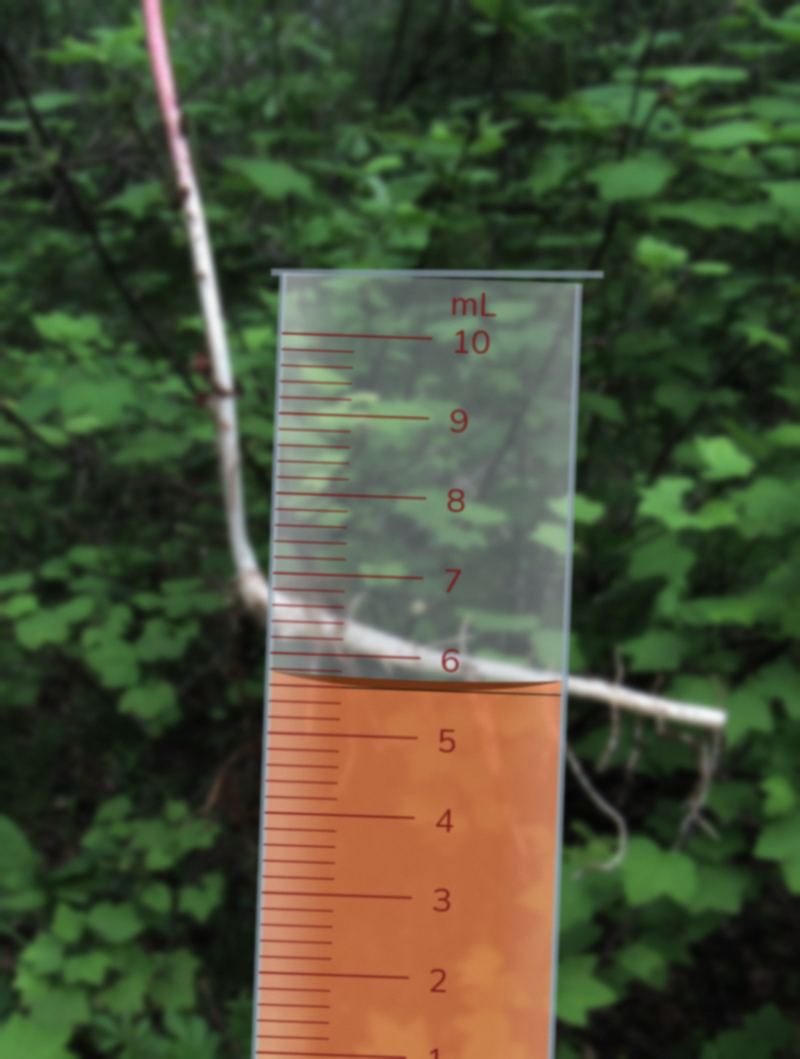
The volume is mL 5.6
